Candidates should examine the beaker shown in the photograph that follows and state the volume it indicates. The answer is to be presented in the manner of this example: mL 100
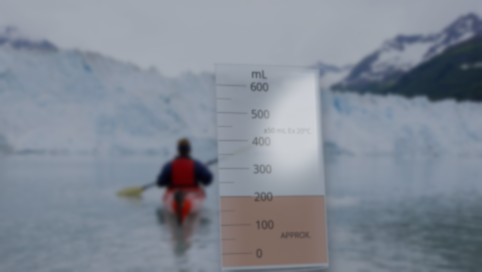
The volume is mL 200
